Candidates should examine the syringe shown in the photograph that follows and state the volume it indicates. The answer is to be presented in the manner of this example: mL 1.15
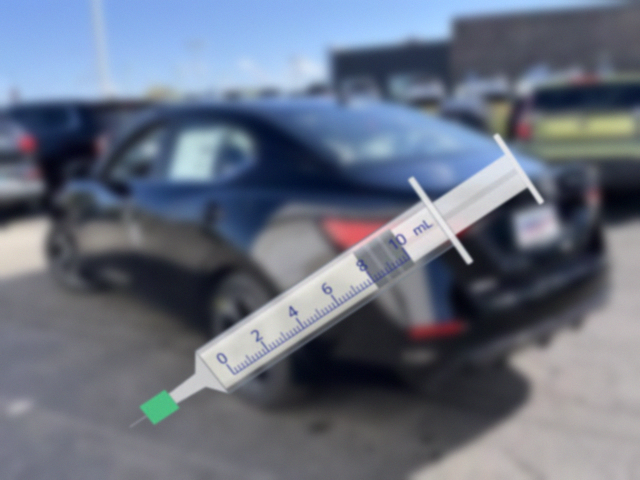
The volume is mL 8
